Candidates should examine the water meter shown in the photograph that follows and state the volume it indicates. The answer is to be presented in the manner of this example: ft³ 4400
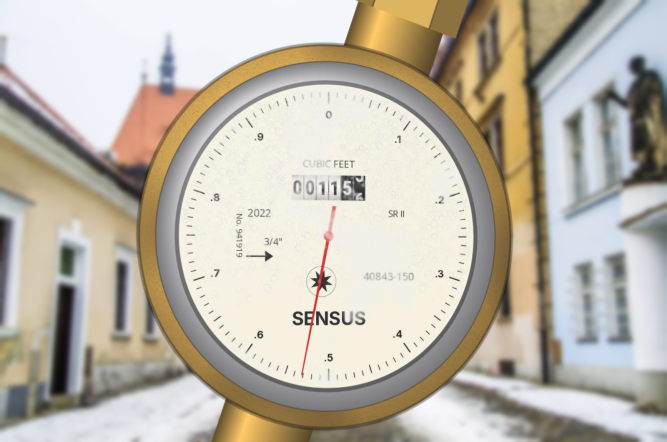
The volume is ft³ 1155.53
